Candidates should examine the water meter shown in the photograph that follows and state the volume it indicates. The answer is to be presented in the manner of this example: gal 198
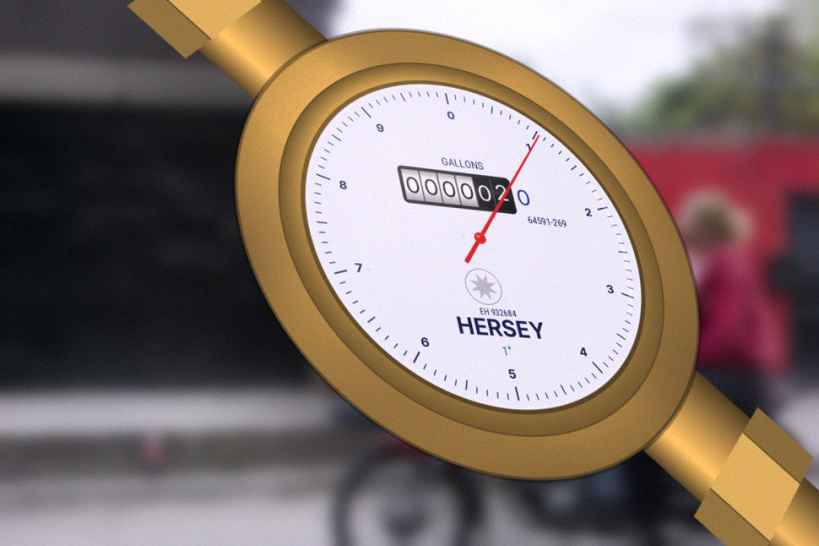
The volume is gal 21.0
